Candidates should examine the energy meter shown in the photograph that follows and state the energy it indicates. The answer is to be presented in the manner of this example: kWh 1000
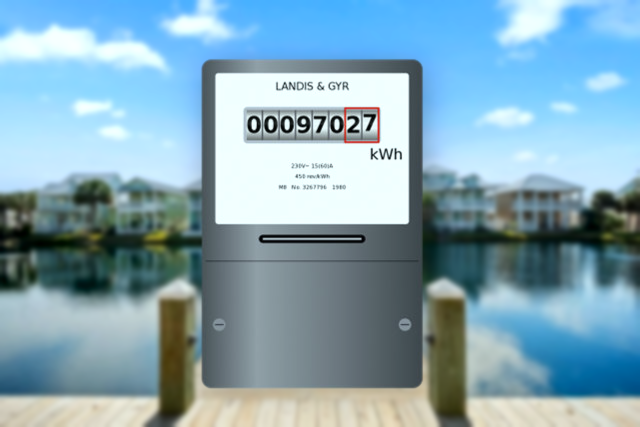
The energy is kWh 970.27
